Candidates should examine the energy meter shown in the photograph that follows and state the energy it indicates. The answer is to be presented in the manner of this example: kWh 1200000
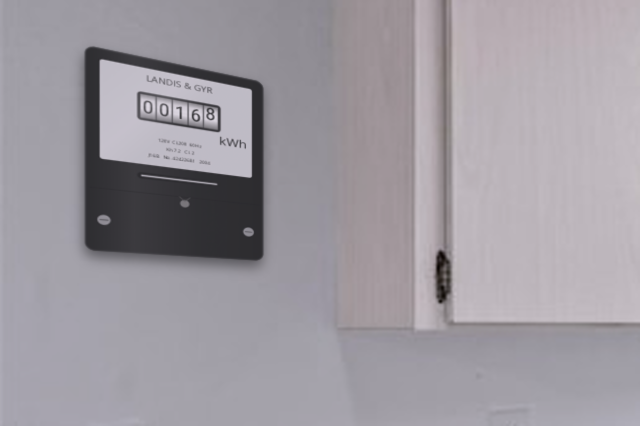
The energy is kWh 168
